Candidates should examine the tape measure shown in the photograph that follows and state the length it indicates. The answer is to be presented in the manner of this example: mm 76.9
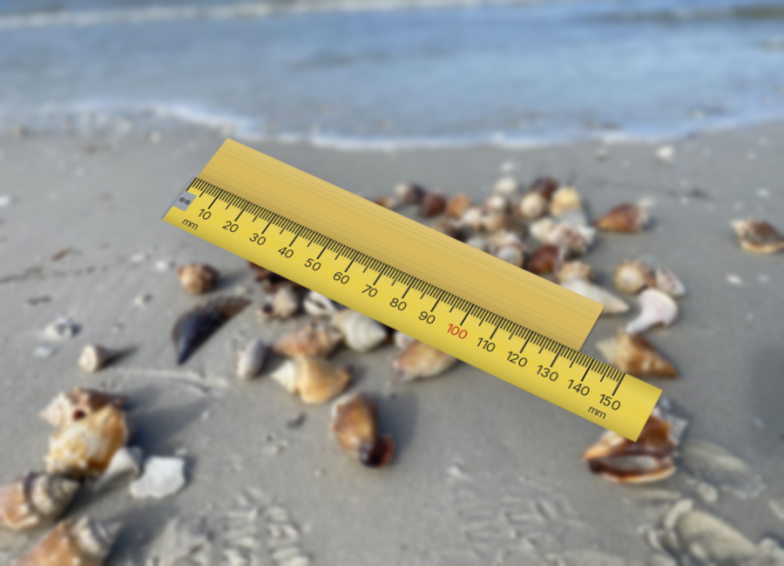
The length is mm 135
